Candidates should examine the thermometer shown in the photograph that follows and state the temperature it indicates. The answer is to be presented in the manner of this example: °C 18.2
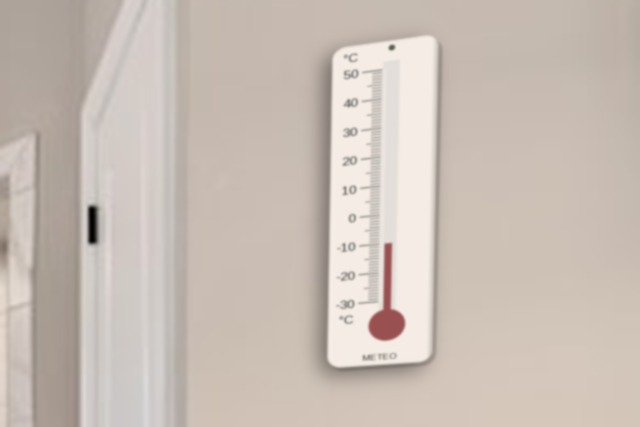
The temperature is °C -10
